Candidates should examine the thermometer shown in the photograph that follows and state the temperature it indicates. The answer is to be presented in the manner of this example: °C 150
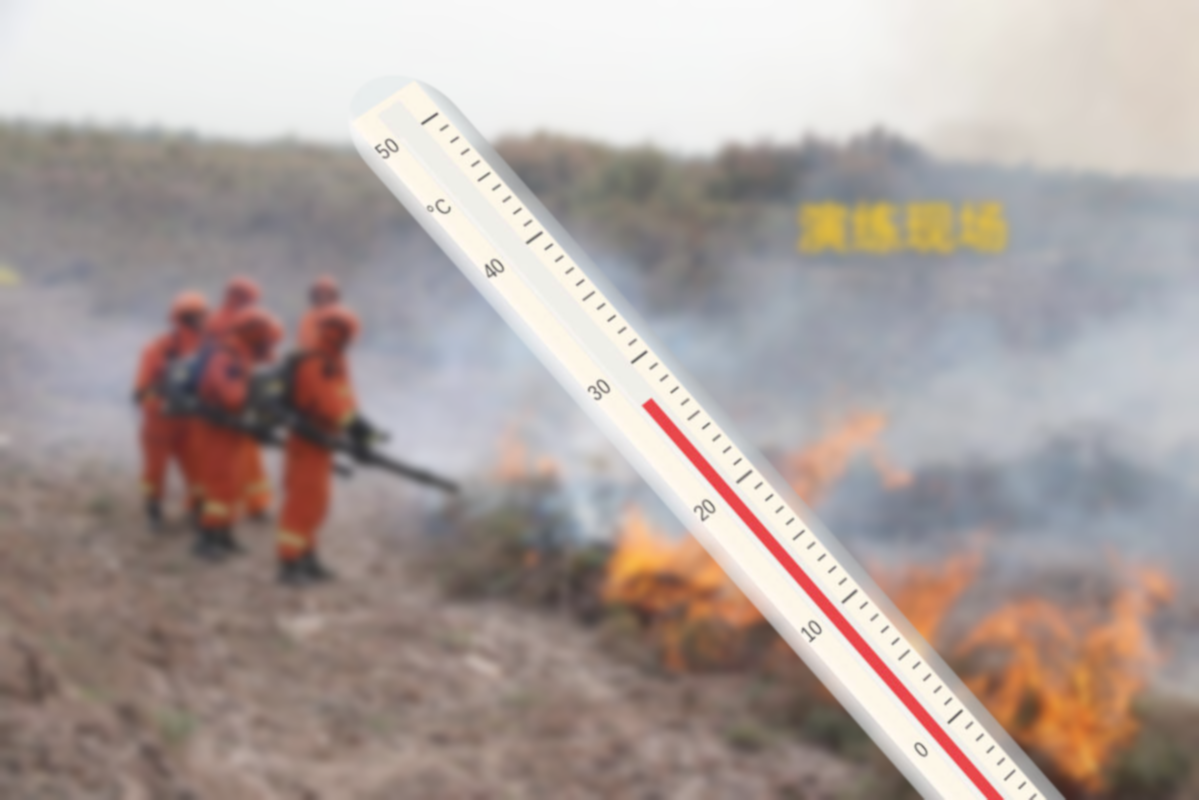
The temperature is °C 27.5
